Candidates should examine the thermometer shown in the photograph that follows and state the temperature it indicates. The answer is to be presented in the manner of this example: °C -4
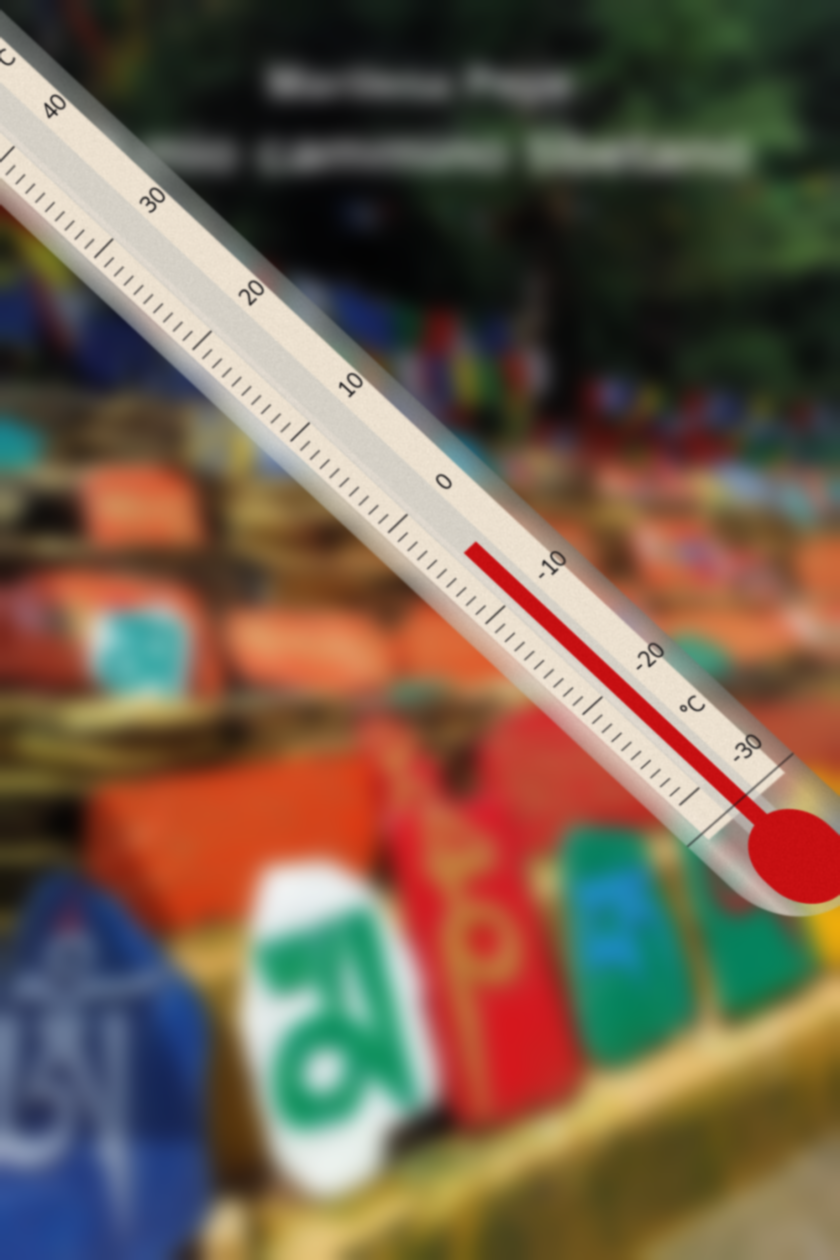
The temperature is °C -5
